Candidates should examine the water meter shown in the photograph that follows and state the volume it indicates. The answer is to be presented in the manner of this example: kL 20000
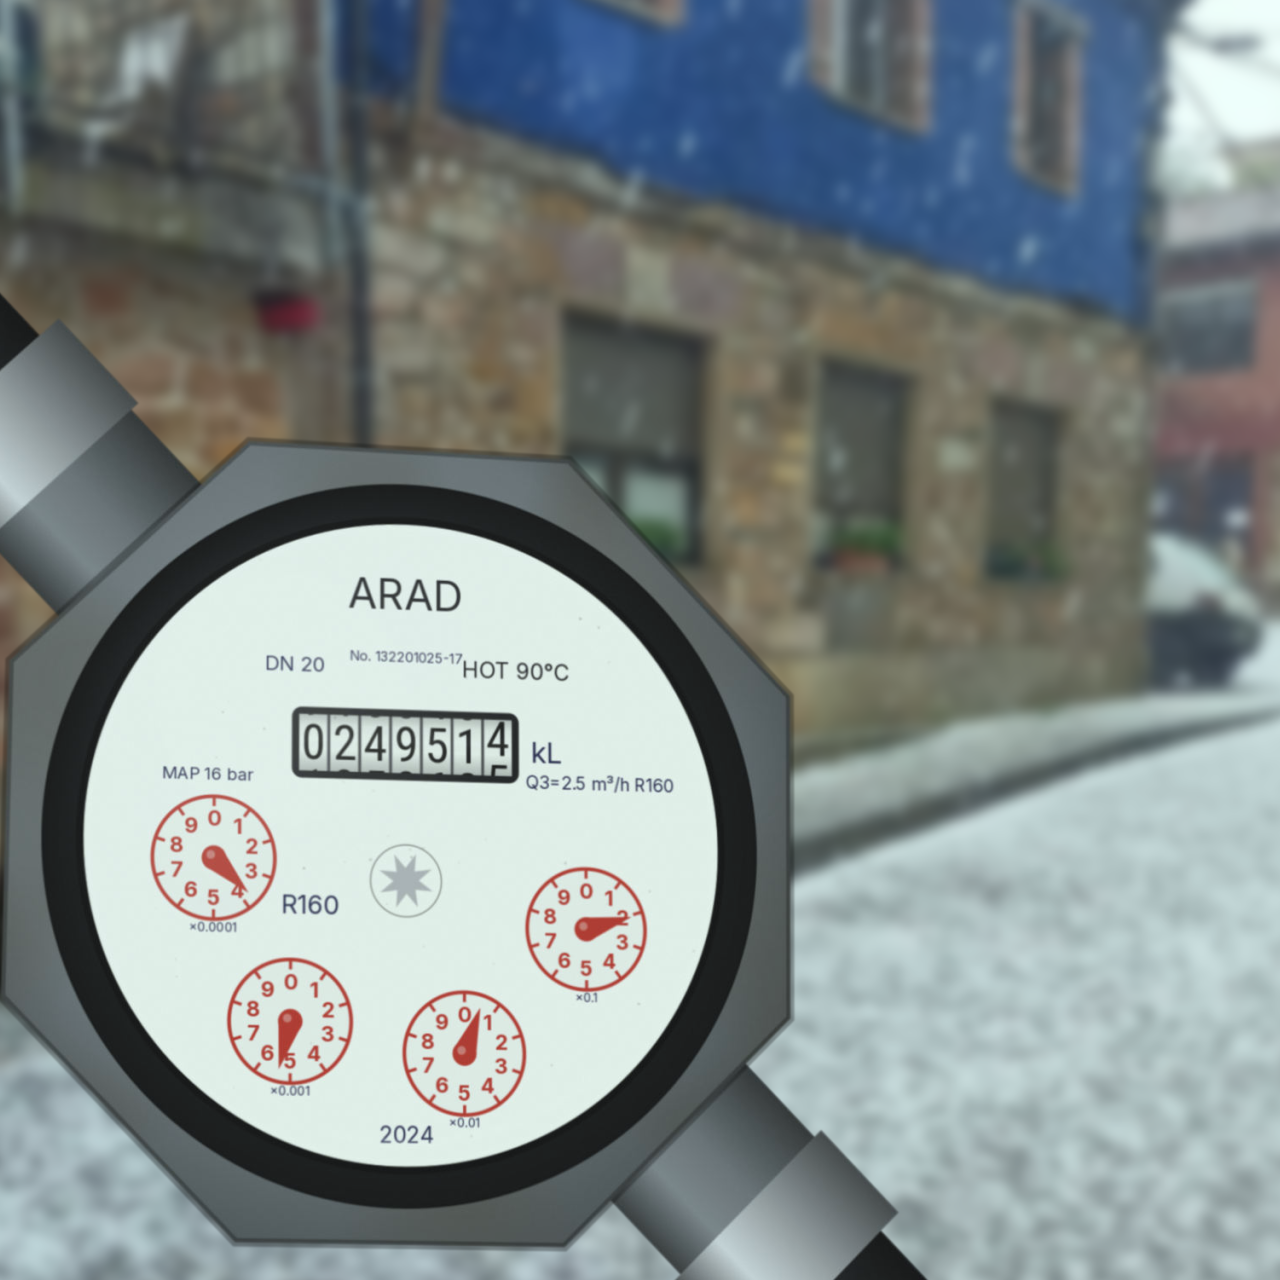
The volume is kL 249514.2053
